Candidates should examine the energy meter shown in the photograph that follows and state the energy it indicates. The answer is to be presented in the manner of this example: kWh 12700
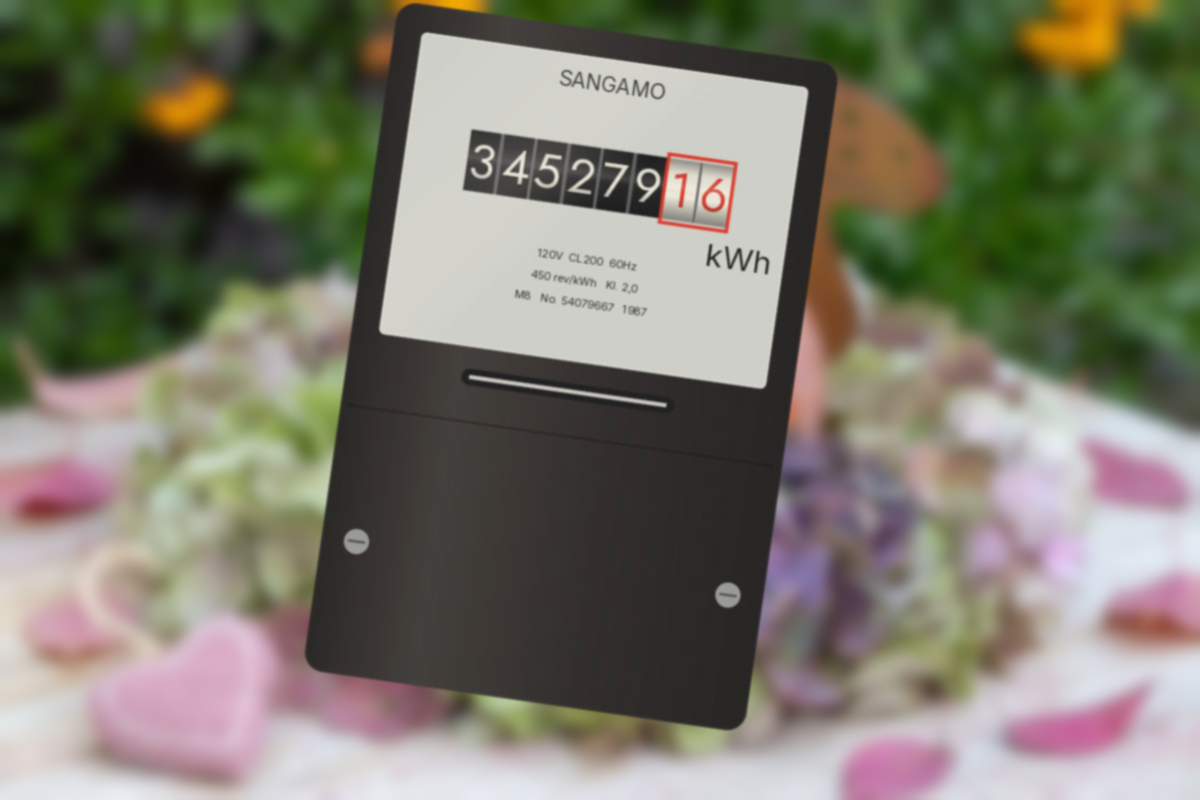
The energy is kWh 345279.16
